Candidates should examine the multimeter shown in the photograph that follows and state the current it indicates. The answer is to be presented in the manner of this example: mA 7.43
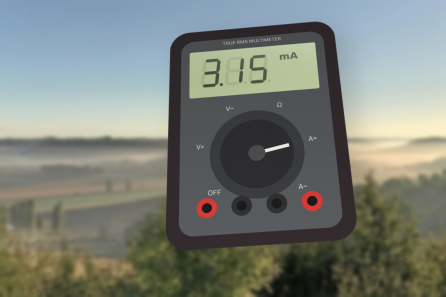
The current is mA 3.15
